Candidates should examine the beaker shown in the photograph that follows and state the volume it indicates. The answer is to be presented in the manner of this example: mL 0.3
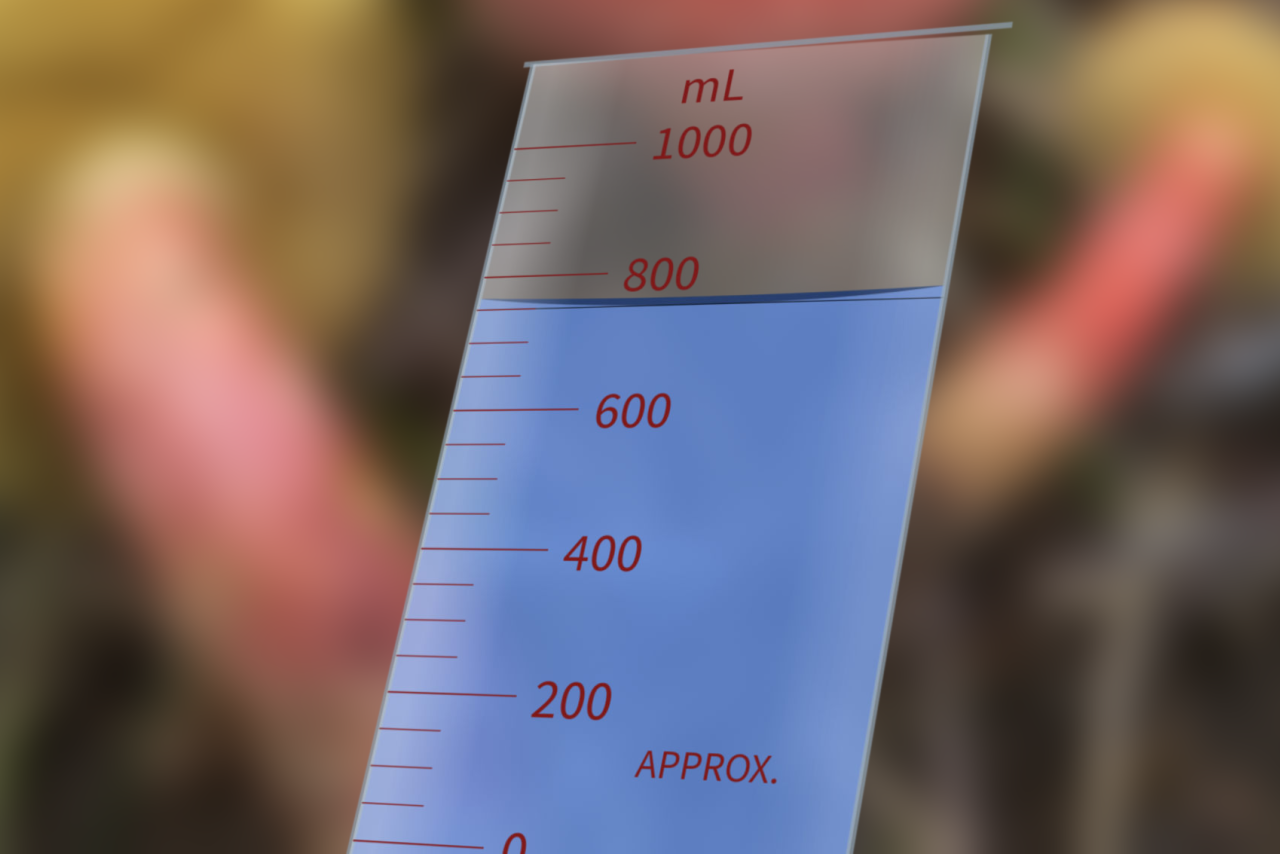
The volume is mL 750
